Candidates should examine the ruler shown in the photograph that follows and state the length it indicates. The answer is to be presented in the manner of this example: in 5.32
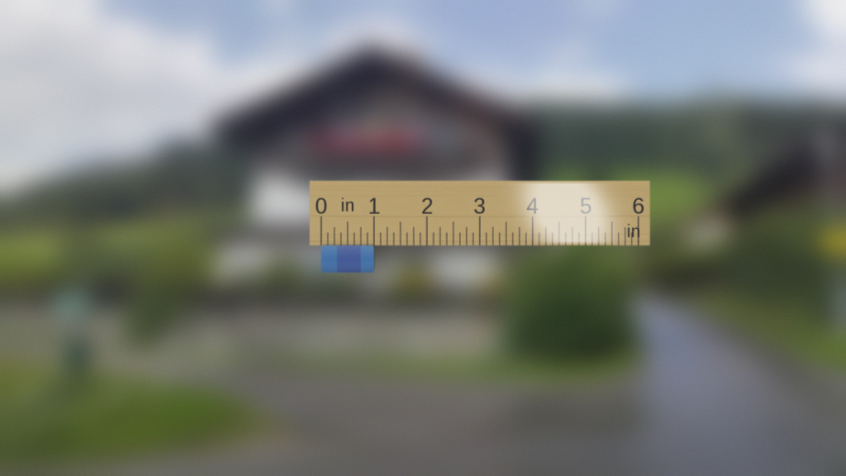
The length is in 1
